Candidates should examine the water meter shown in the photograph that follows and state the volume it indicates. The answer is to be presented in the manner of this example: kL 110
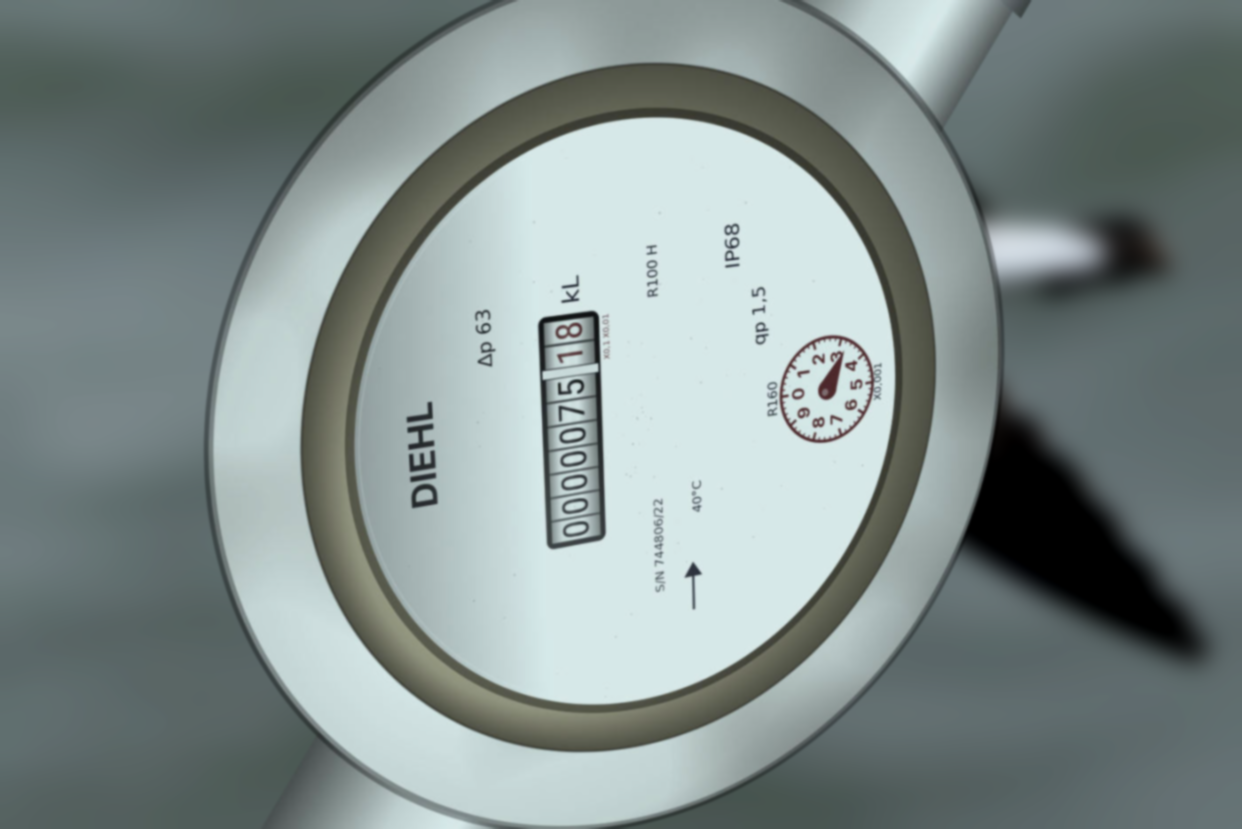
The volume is kL 75.183
